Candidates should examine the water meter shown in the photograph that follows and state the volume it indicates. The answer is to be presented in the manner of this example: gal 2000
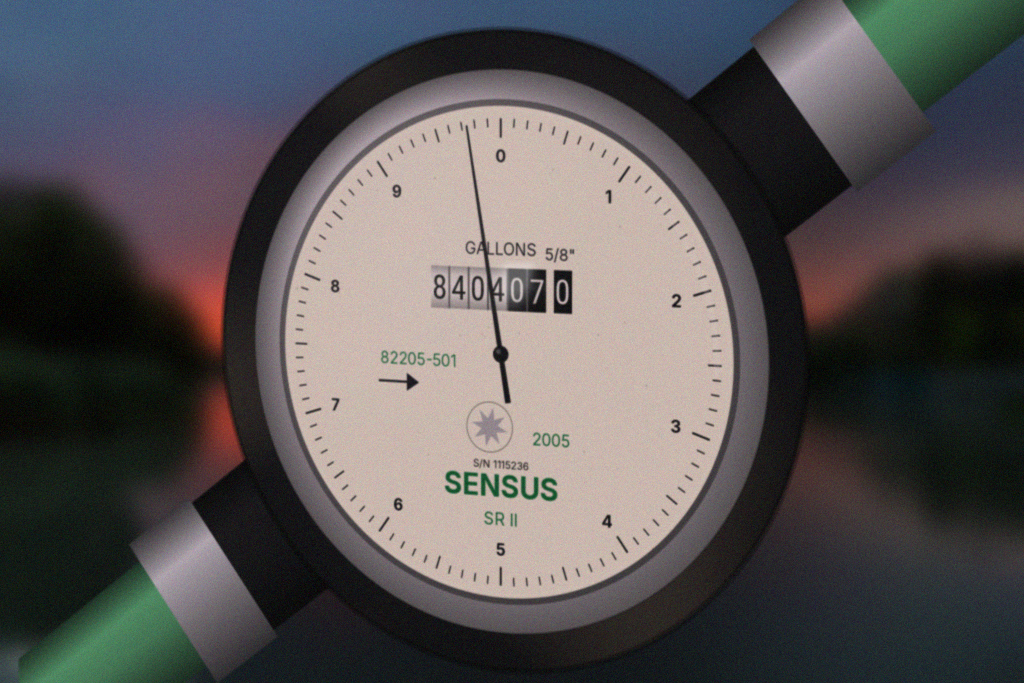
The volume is gal 8404069.7
